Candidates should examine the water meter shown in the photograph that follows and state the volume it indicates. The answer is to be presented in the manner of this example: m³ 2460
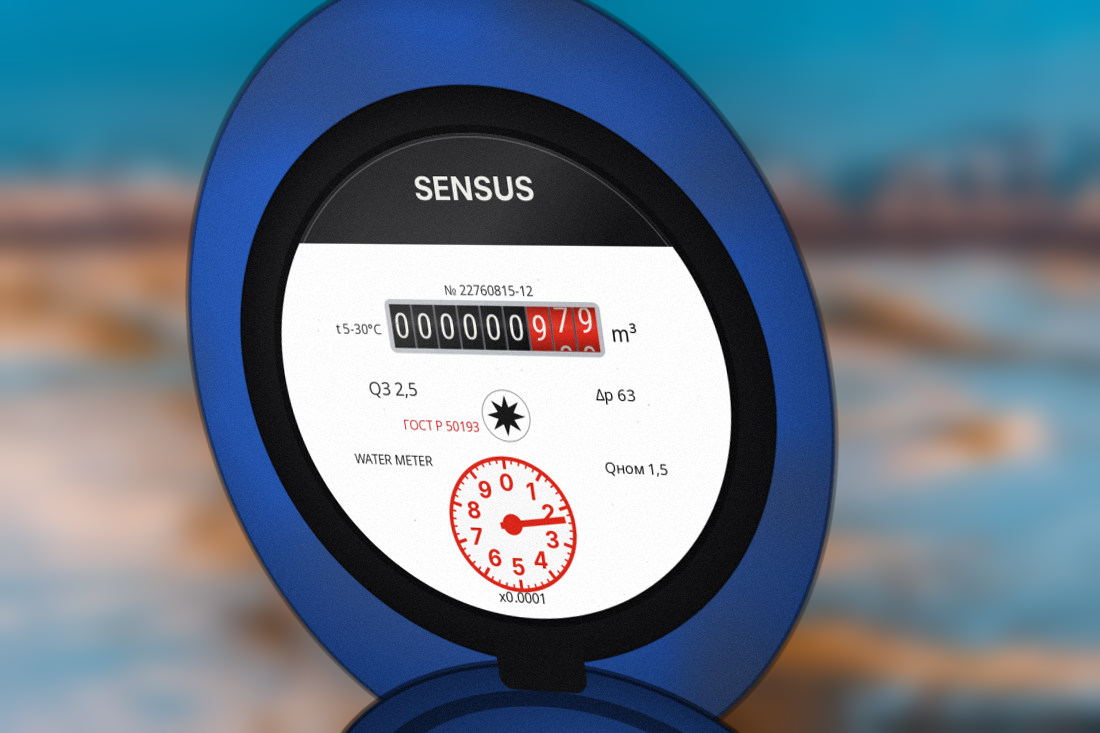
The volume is m³ 0.9792
